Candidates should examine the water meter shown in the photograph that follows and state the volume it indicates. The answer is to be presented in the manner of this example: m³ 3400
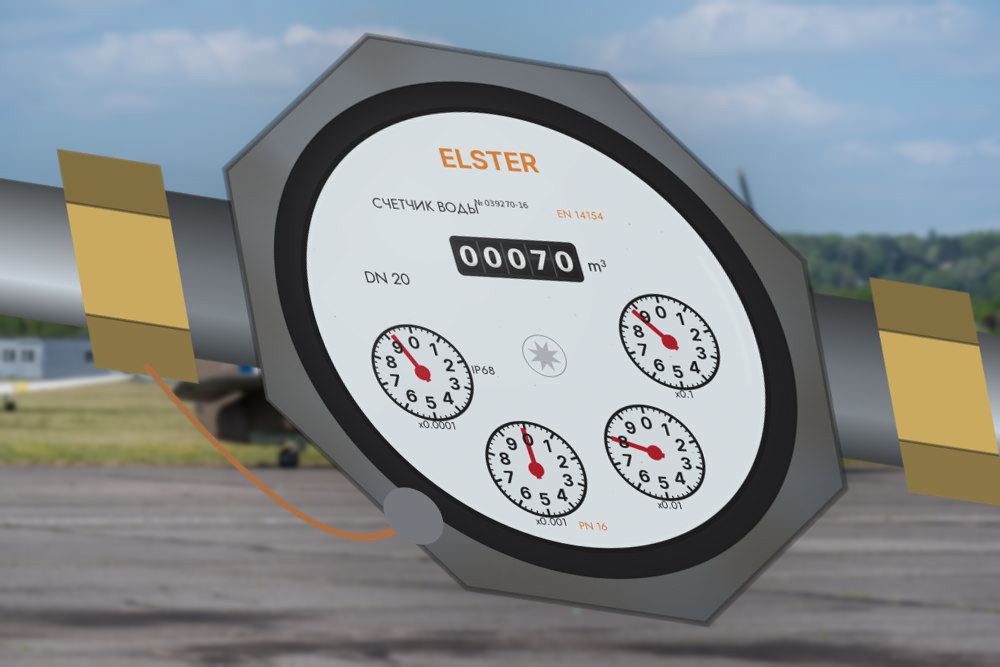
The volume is m³ 70.8799
